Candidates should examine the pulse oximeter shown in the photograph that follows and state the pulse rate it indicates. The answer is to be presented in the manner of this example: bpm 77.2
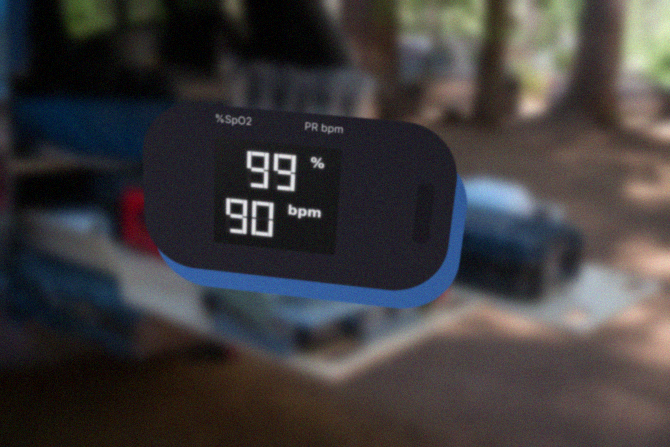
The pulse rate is bpm 90
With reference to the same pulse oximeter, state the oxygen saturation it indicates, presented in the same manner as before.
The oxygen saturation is % 99
